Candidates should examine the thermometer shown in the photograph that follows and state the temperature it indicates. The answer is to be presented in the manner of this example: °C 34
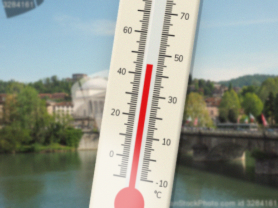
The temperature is °C 45
